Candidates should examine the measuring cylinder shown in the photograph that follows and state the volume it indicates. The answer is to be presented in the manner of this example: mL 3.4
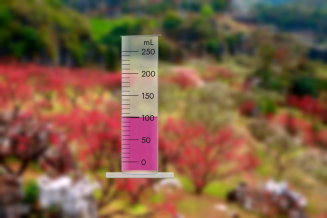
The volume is mL 100
